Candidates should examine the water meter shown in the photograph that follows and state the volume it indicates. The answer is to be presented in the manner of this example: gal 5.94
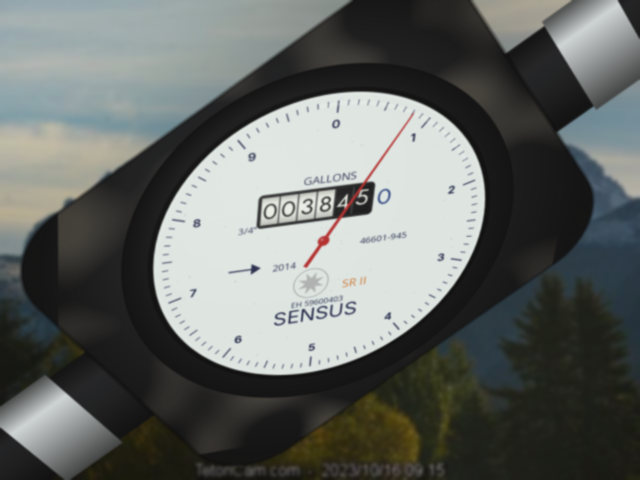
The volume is gal 38450.8
